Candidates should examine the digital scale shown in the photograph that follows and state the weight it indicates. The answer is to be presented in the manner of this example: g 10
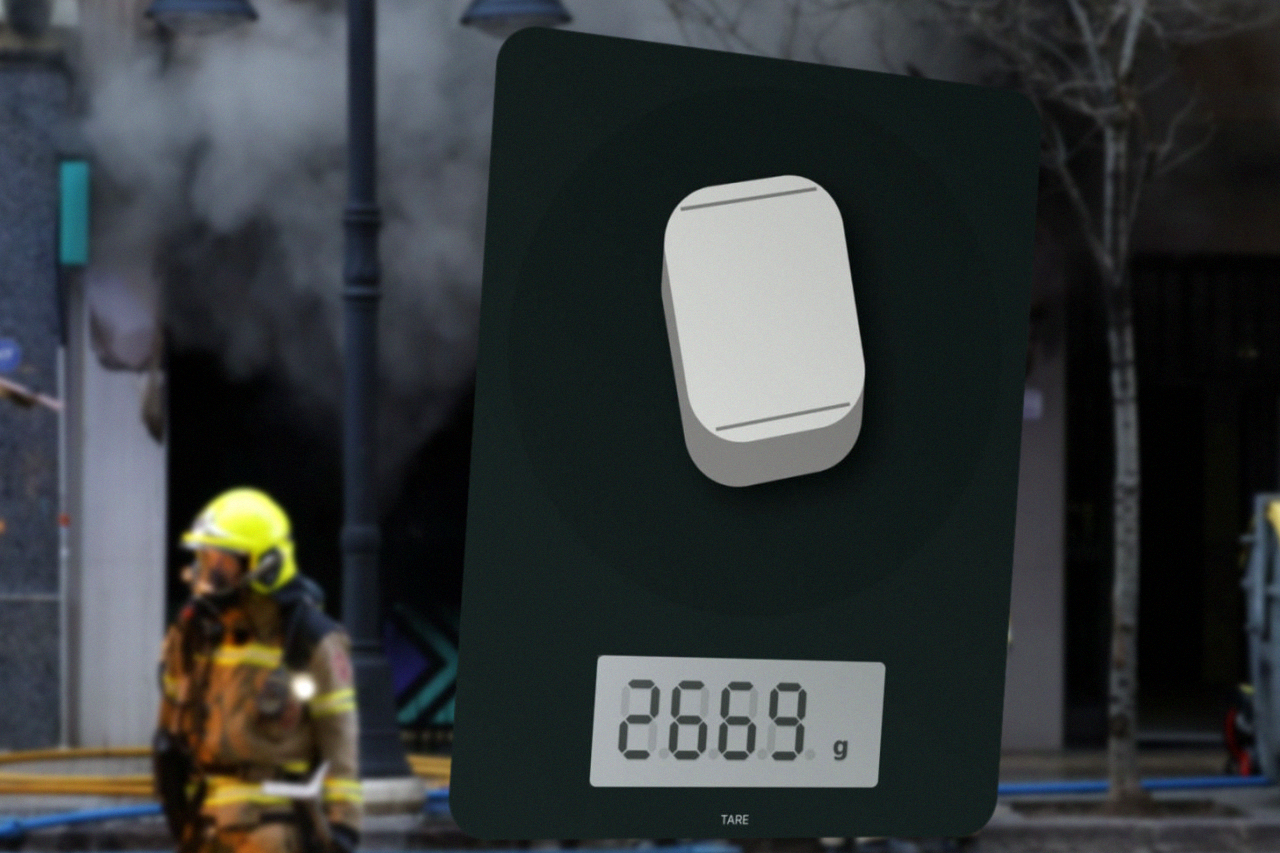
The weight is g 2669
